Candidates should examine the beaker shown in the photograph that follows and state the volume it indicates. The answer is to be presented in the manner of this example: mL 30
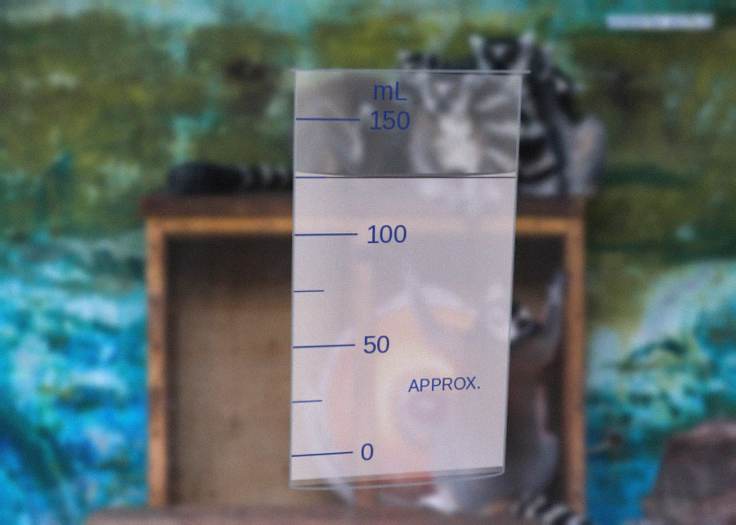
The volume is mL 125
